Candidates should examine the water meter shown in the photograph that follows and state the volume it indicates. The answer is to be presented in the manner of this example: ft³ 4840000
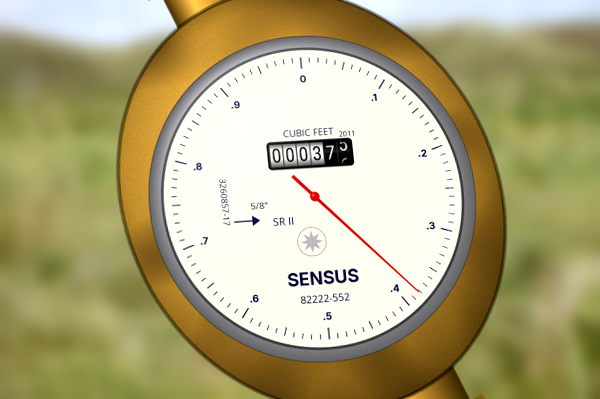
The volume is ft³ 375.38
